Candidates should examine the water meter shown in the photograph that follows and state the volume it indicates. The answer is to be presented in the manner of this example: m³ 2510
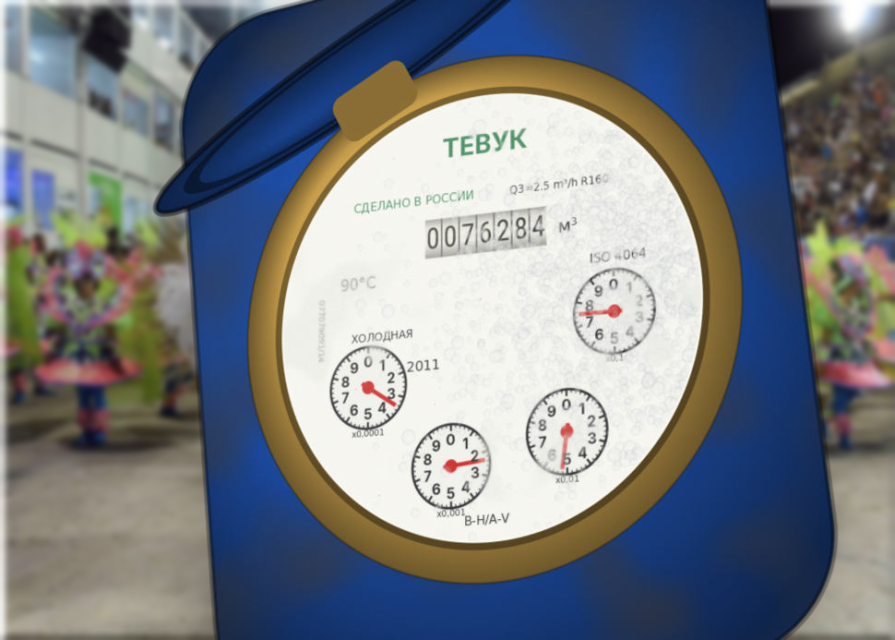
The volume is m³ 76284.7523
